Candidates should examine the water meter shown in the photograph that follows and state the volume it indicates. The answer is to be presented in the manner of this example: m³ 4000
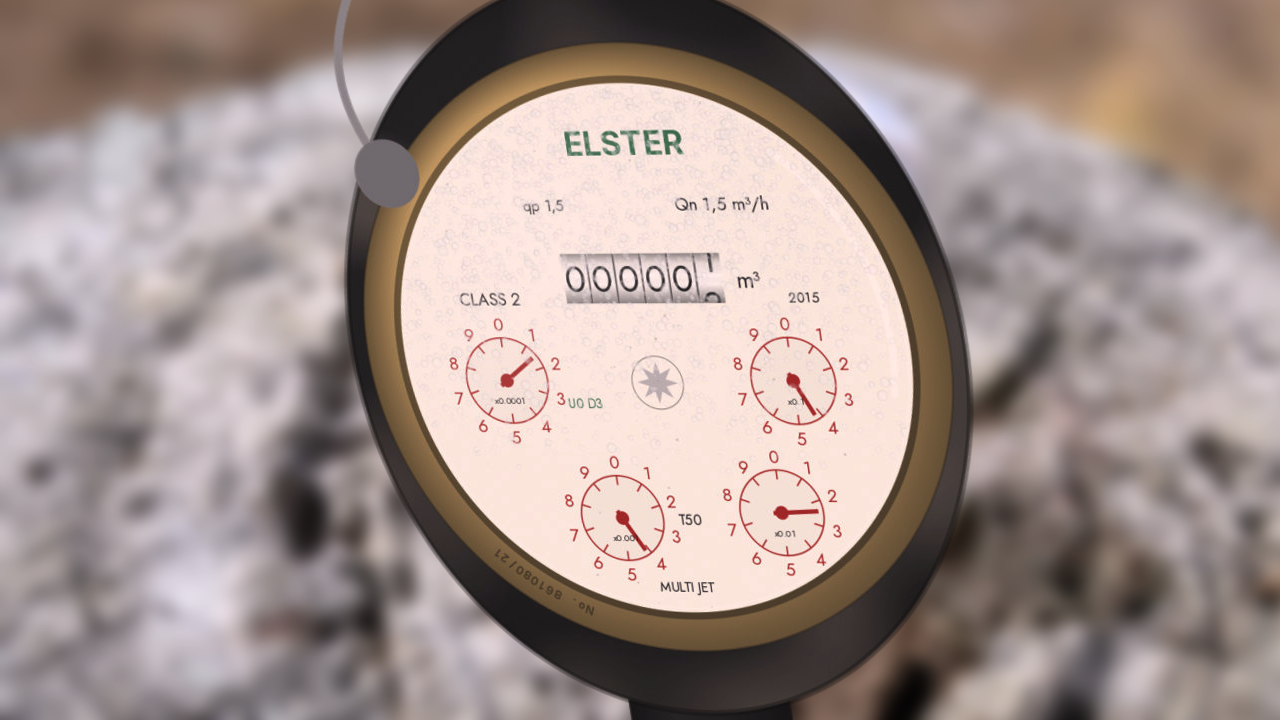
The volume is m³ 1.4241
